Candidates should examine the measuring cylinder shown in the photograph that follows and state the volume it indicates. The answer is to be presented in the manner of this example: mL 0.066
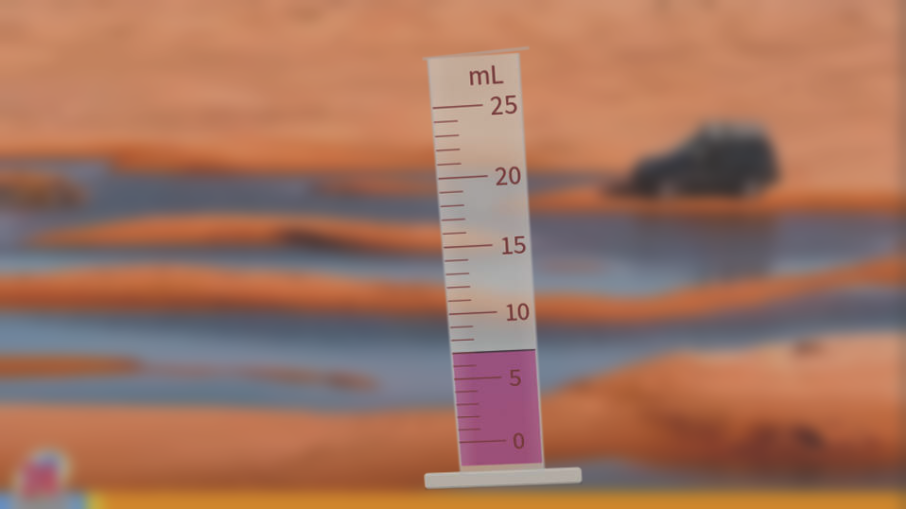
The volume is mL 7
